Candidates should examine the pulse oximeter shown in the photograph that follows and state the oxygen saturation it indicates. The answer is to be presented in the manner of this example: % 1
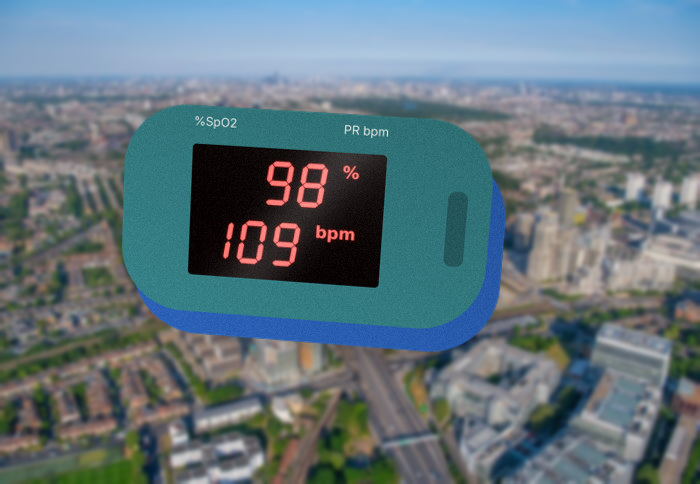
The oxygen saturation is % 98
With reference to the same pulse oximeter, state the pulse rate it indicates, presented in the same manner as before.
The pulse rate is bpm 109
